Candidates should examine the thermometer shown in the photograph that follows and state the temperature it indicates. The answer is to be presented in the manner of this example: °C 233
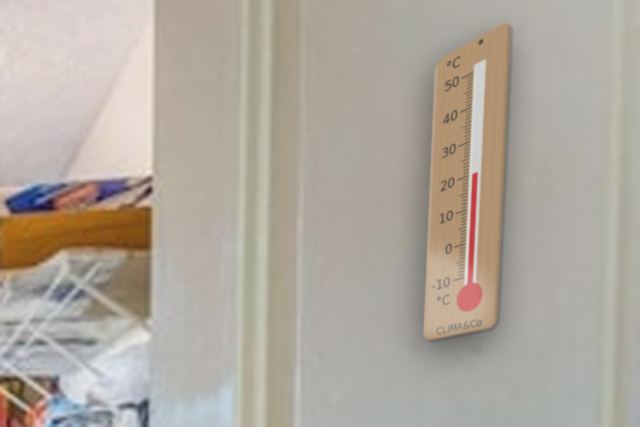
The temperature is °C 20
